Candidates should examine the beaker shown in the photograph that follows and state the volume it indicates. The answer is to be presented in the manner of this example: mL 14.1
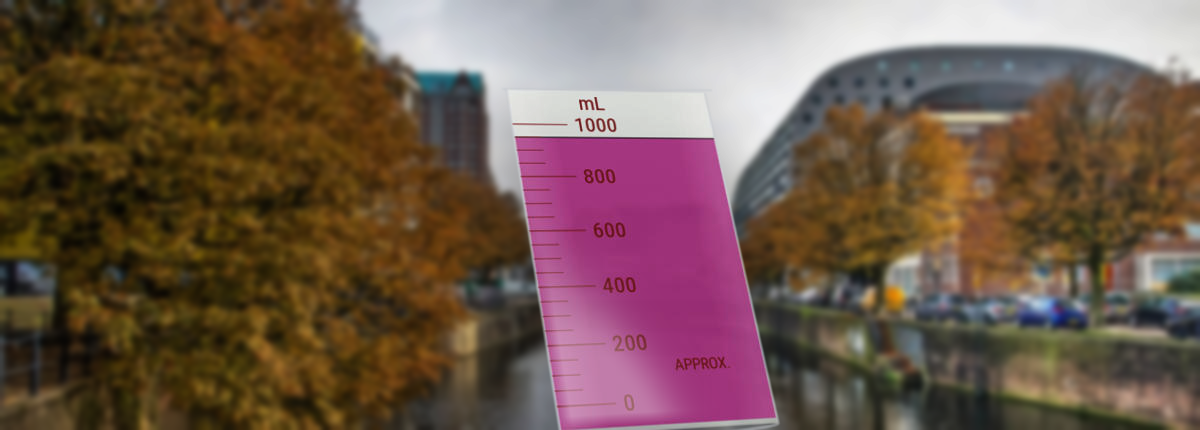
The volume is mL 950
